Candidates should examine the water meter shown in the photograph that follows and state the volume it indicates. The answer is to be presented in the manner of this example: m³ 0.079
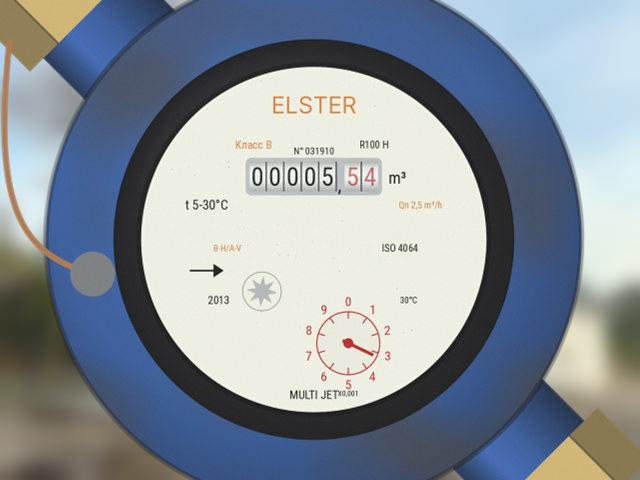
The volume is m³ 5.543
